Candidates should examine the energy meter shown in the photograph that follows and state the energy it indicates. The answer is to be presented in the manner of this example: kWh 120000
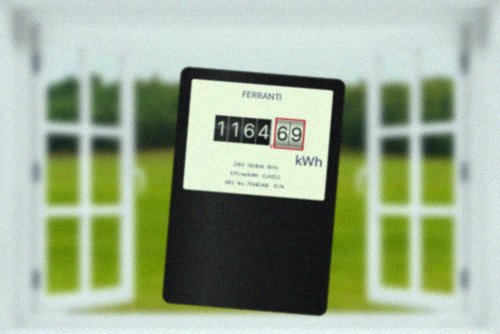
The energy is kWh 1164.69
